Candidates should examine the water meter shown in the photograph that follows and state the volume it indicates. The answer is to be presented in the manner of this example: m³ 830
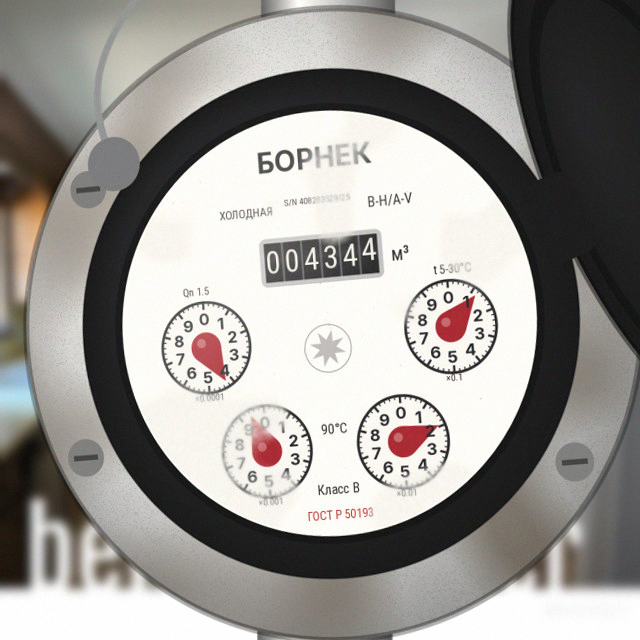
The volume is m³ 4344.1194
